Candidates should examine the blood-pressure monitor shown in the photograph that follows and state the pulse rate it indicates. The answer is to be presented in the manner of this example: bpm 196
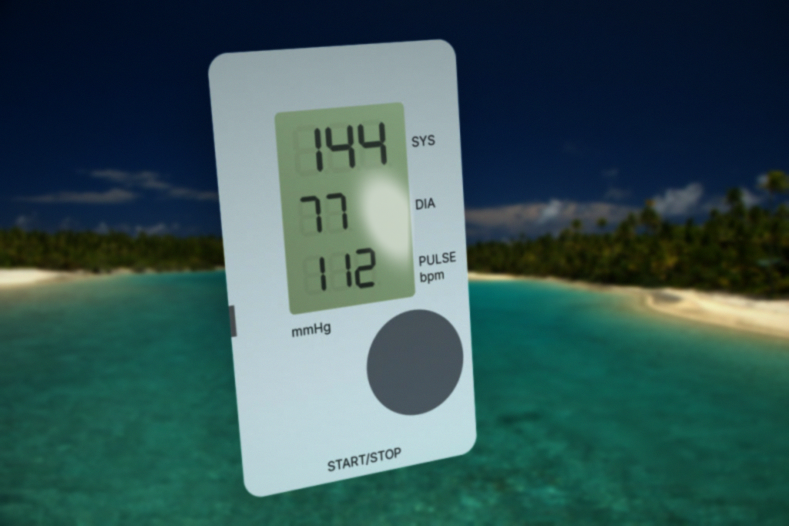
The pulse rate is bpm 112
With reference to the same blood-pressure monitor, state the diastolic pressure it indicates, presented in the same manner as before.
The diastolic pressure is mmHg 77
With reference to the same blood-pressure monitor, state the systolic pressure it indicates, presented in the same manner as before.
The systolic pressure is mmHg 144
